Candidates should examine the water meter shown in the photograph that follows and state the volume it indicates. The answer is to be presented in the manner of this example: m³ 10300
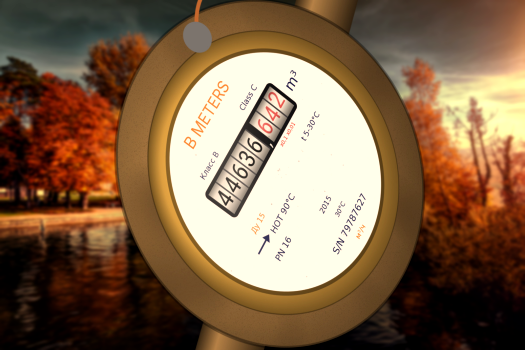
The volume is m³ 44636.642
